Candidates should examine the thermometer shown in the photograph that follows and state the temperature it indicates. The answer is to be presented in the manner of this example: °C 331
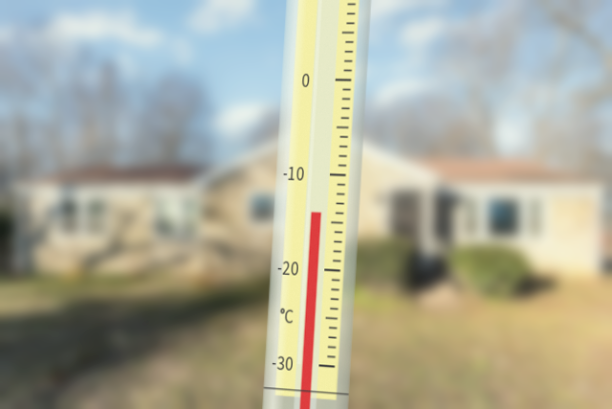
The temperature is °C -14
